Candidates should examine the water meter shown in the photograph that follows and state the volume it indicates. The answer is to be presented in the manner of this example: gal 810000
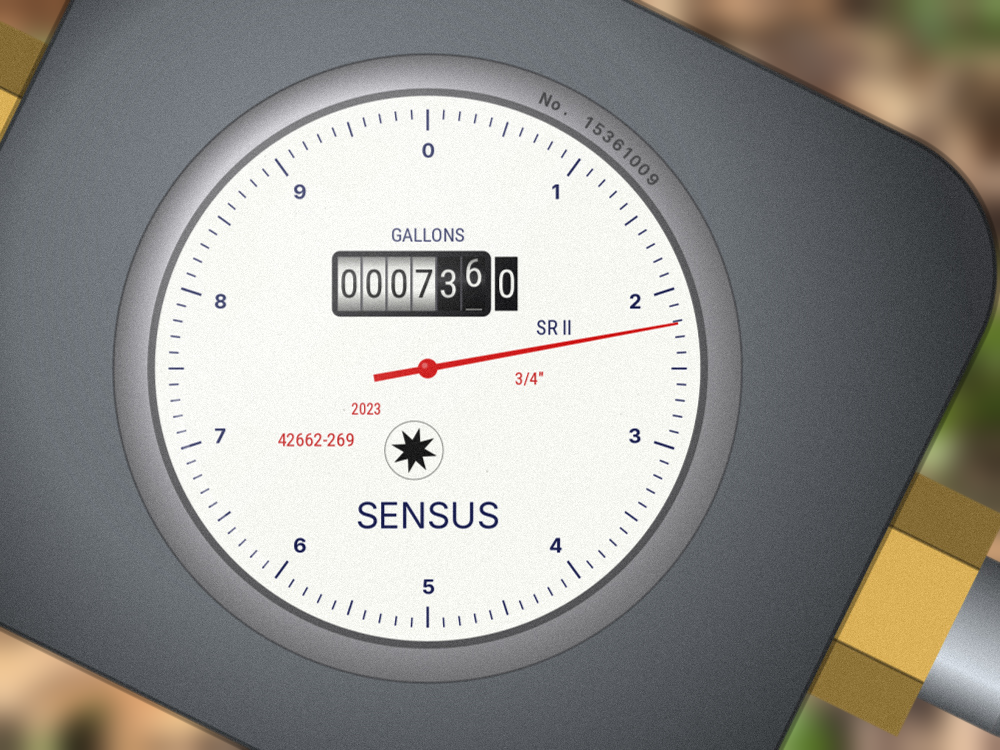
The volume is gal 7362.2
